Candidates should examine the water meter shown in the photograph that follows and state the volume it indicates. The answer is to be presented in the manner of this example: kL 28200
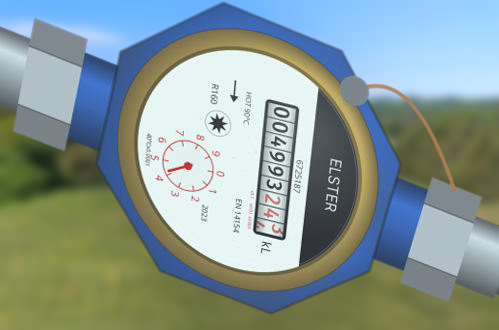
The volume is kL 4993.2434
